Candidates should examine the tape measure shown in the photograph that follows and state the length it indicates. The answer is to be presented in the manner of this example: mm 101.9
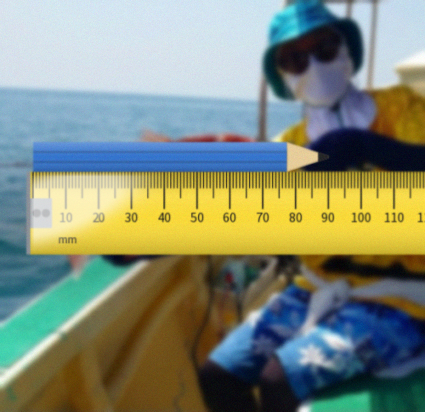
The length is mm 90
